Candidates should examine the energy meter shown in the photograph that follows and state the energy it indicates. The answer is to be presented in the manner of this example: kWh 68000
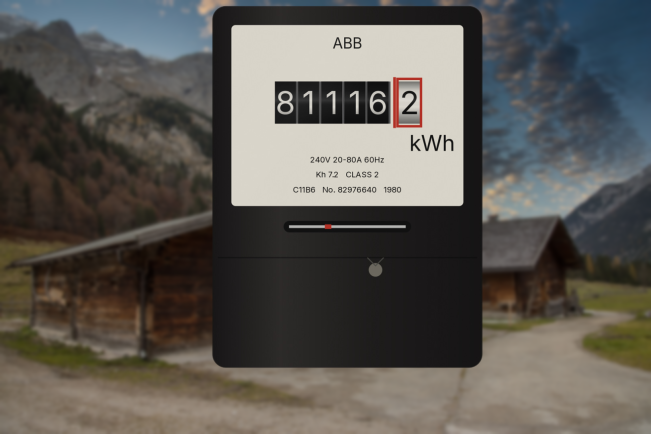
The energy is kWh 81116.2
